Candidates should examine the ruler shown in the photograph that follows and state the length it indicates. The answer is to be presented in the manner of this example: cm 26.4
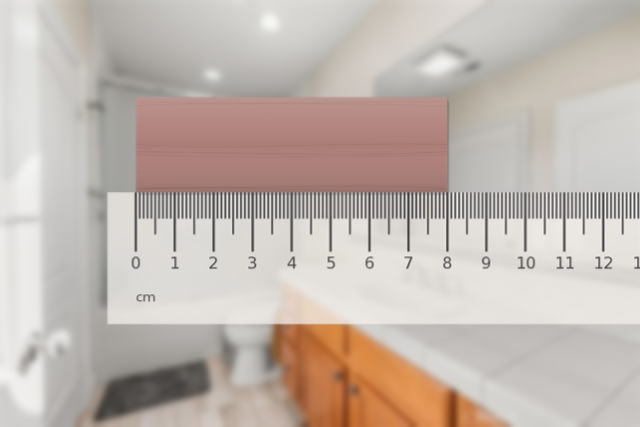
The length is cm 8
